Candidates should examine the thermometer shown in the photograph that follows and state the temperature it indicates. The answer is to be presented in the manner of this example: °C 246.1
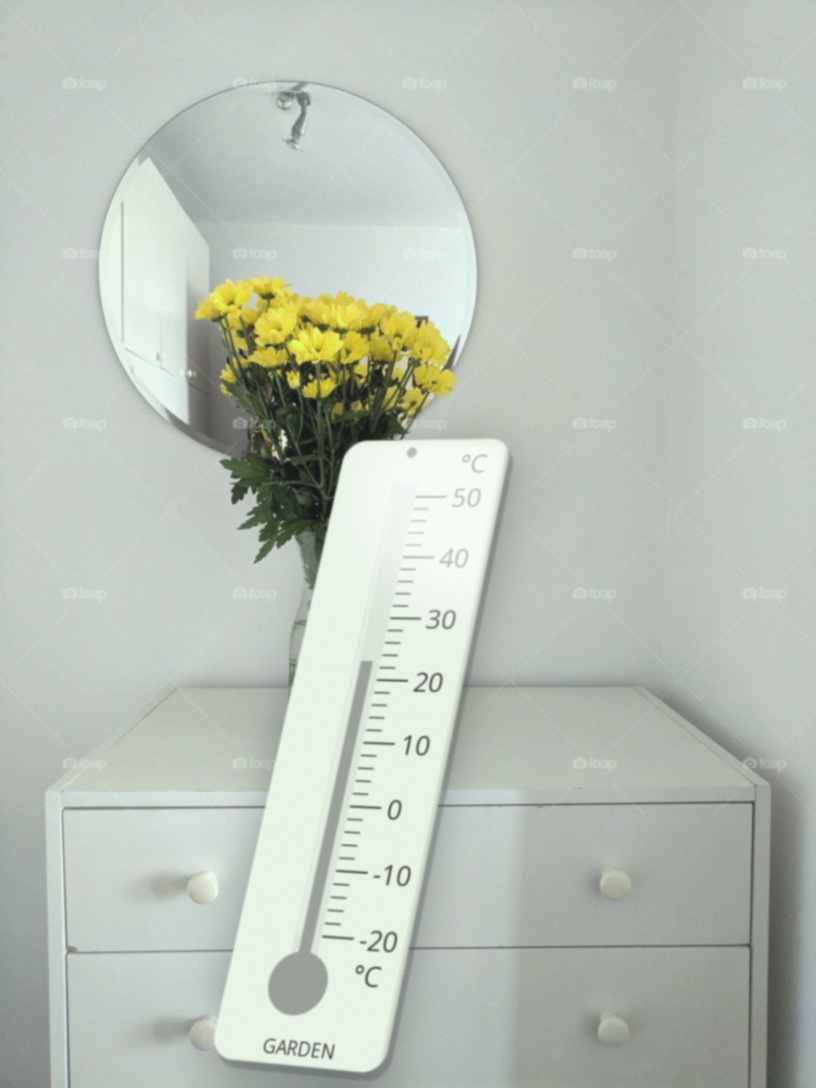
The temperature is °C 23
